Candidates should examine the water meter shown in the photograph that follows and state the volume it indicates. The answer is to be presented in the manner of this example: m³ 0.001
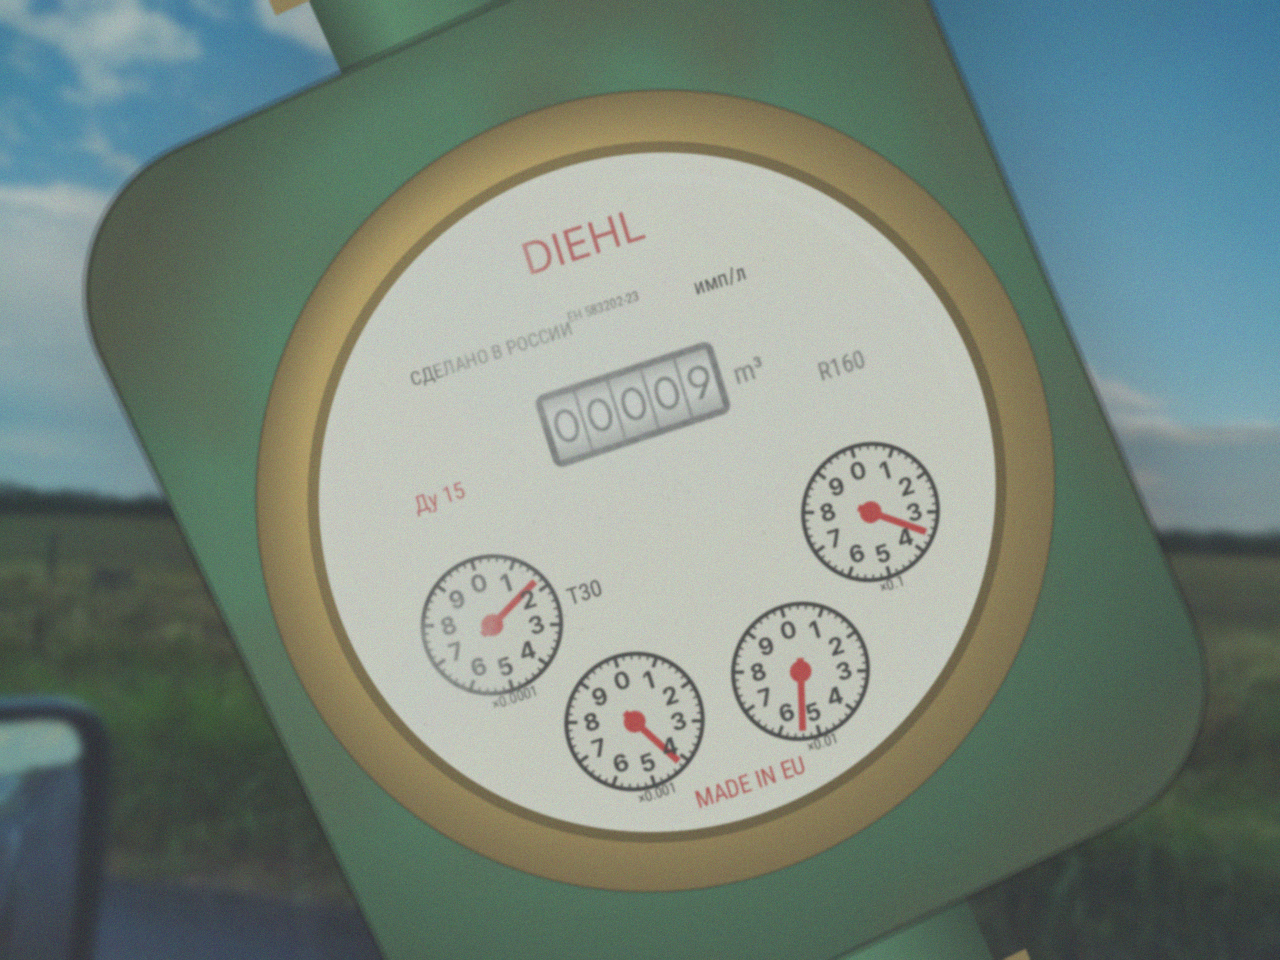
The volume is m³ 9.3541
